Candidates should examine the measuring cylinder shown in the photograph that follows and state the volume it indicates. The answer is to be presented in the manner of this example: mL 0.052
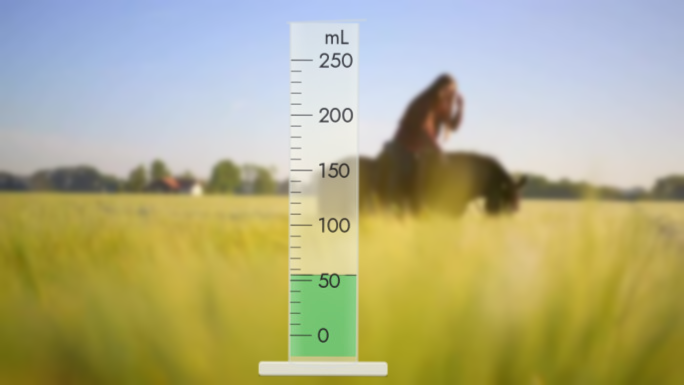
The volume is mL 55
